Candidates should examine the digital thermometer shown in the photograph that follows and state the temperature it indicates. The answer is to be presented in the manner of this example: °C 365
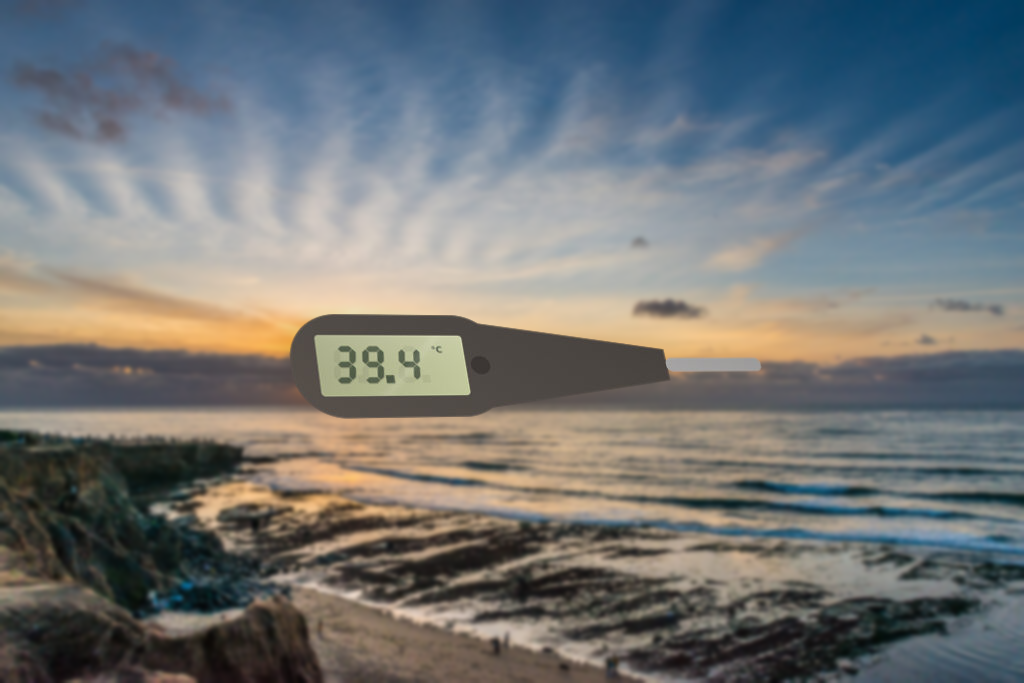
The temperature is °C 39.4
